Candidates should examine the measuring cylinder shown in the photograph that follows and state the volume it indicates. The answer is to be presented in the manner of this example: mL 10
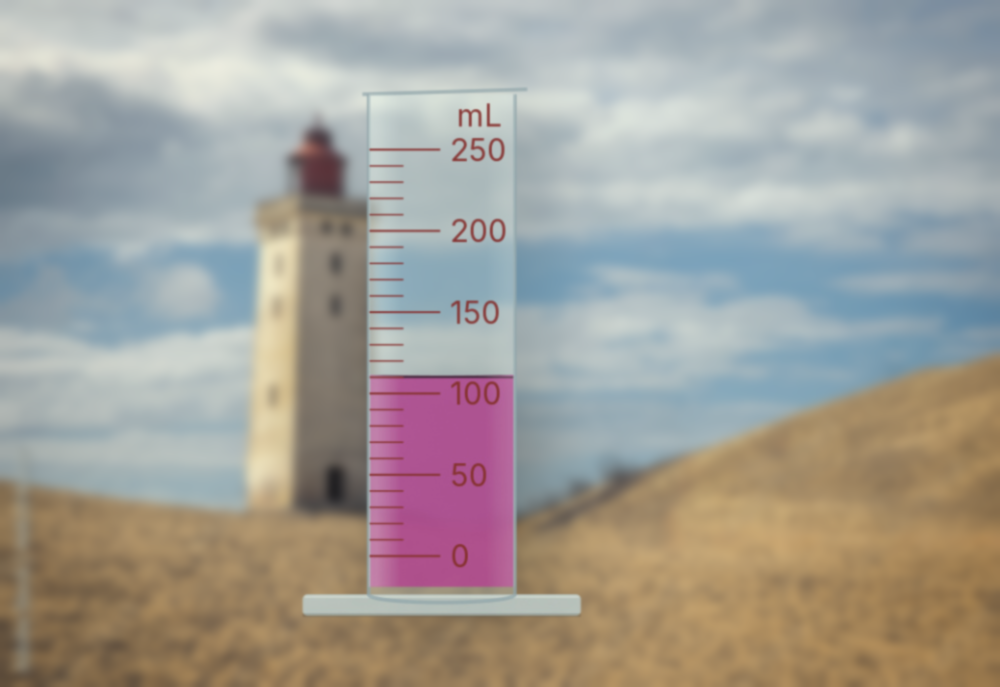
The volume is mL 110
